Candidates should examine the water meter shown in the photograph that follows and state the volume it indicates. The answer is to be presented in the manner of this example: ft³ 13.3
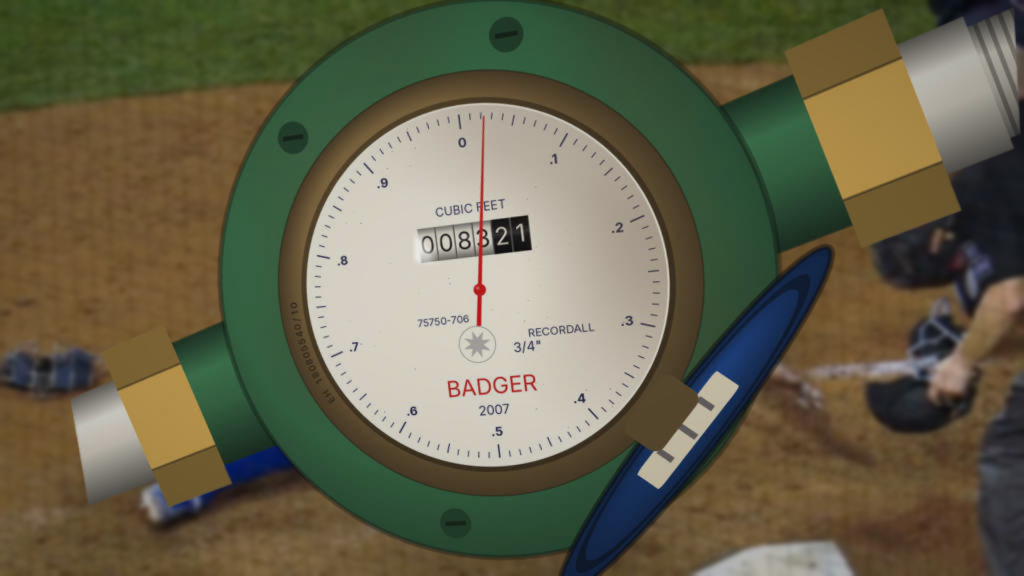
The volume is ft³ 8321.02
